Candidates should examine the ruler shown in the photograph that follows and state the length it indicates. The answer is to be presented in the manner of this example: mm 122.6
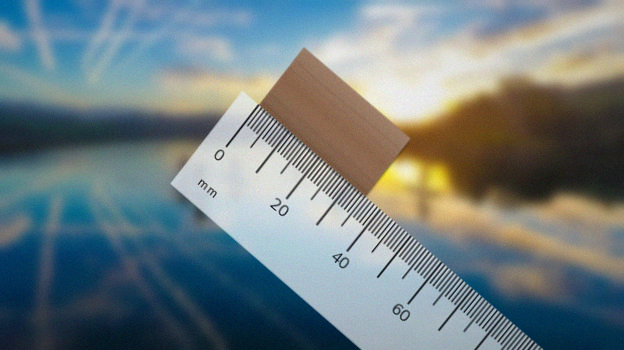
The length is mm 35
